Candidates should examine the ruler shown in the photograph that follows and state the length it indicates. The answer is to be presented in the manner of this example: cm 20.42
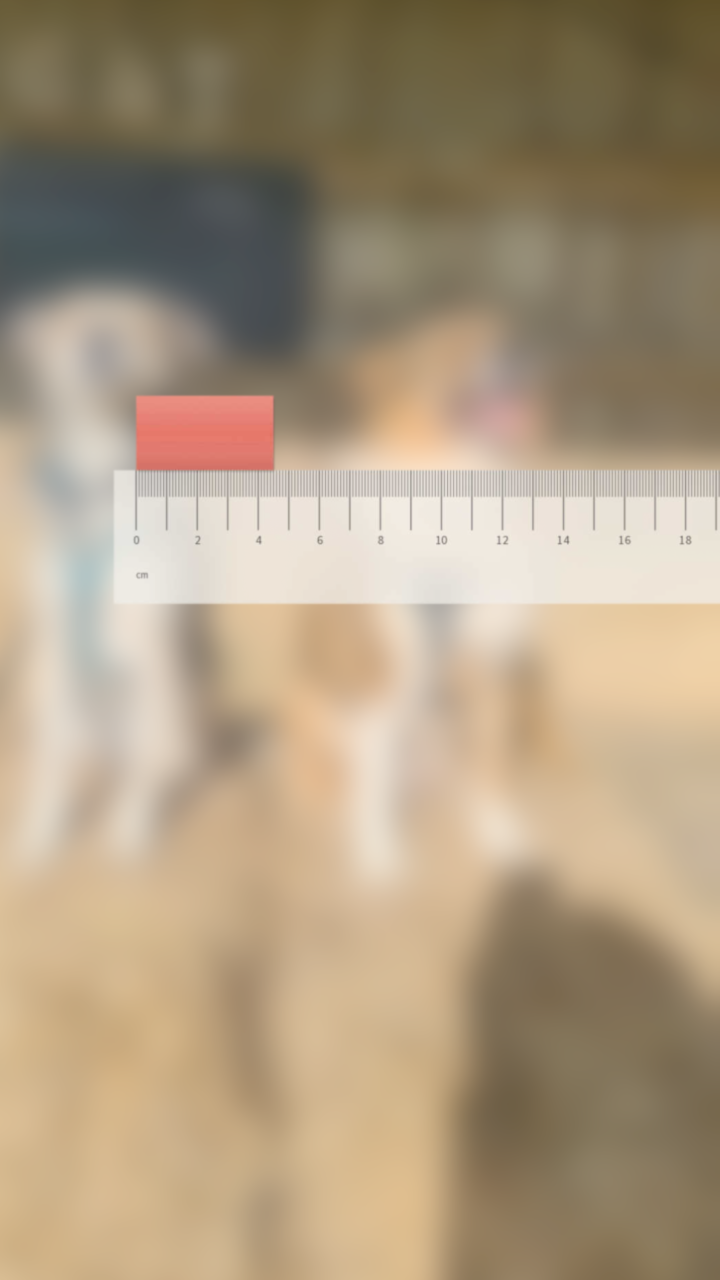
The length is cm 4.5
